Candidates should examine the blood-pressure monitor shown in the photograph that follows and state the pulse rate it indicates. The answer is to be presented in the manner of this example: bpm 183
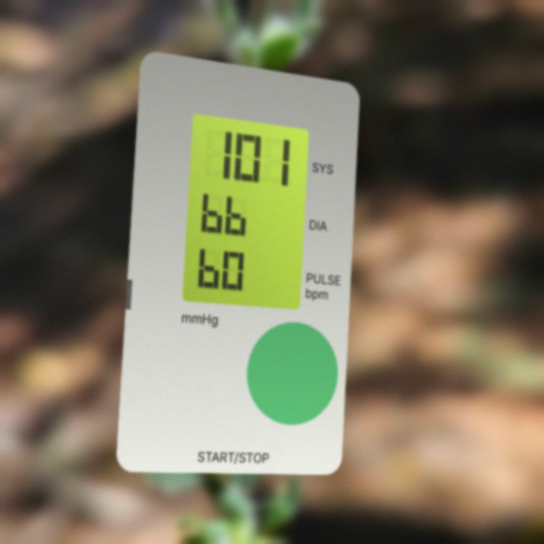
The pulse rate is bpm 60
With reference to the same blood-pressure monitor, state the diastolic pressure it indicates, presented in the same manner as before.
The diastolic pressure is mmHg 66
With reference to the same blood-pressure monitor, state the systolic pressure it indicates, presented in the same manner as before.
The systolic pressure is mmHg 101
